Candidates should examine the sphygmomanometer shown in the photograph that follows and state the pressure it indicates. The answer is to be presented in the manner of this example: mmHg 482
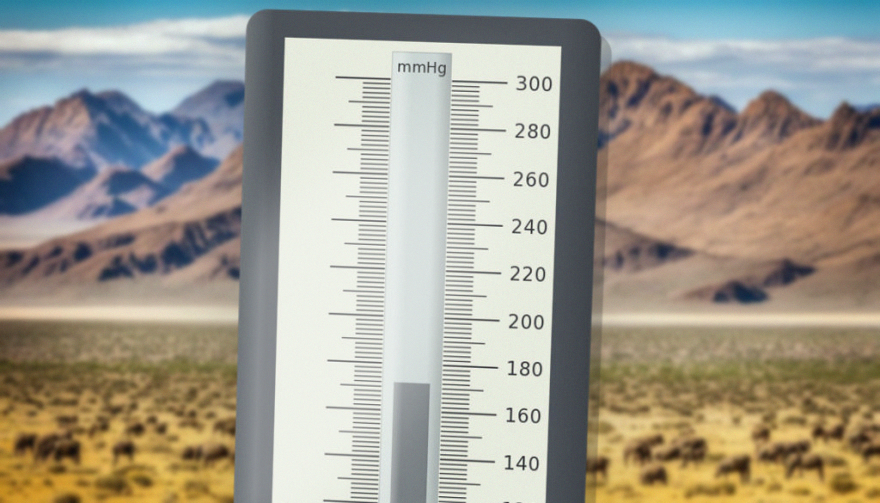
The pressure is mmHg 172
